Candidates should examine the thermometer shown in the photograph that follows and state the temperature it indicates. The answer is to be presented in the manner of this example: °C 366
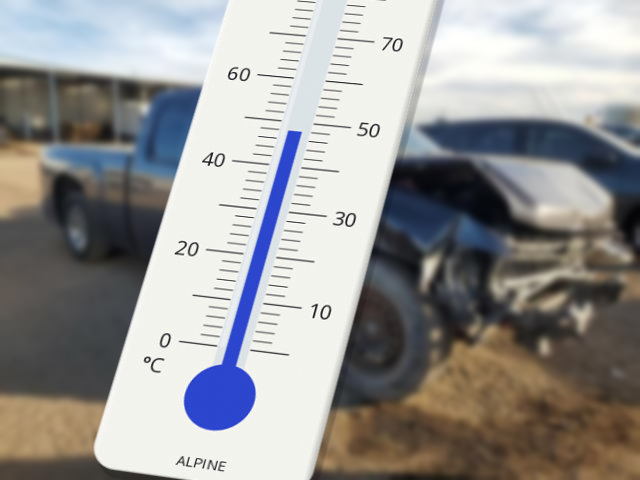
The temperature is °C 48
